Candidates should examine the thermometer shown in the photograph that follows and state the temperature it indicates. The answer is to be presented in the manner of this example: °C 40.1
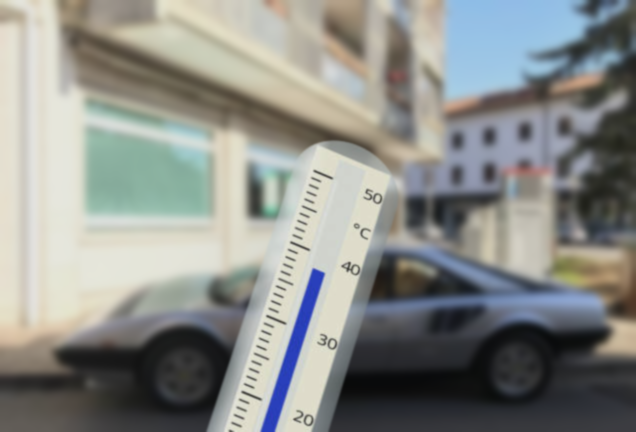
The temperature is °C 38
